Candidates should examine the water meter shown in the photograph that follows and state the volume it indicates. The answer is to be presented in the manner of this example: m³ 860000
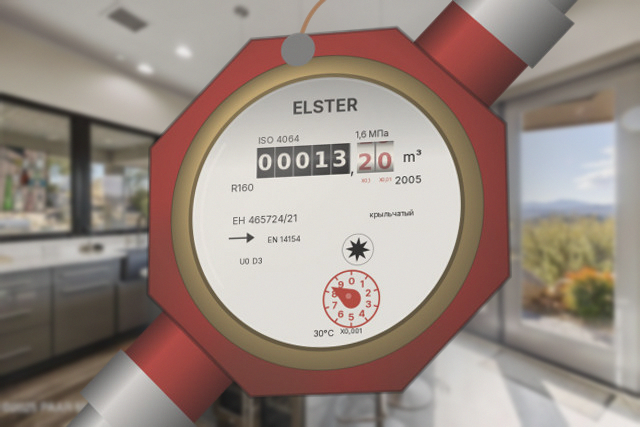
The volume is m³ 13.198
